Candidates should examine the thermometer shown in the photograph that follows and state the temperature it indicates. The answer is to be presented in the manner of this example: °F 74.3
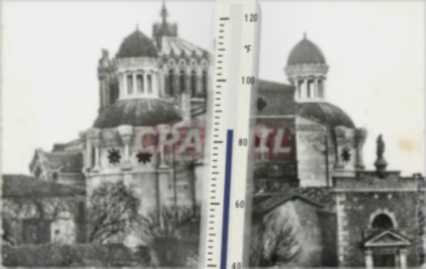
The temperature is °F 84
